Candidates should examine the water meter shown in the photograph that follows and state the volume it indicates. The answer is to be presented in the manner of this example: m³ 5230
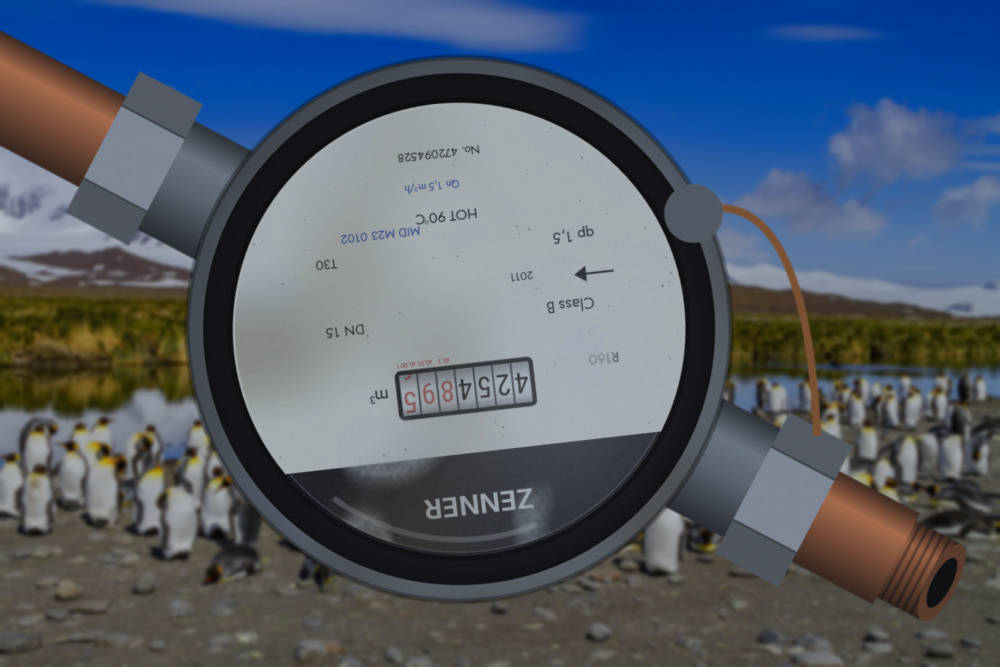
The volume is m³ 4254.895
